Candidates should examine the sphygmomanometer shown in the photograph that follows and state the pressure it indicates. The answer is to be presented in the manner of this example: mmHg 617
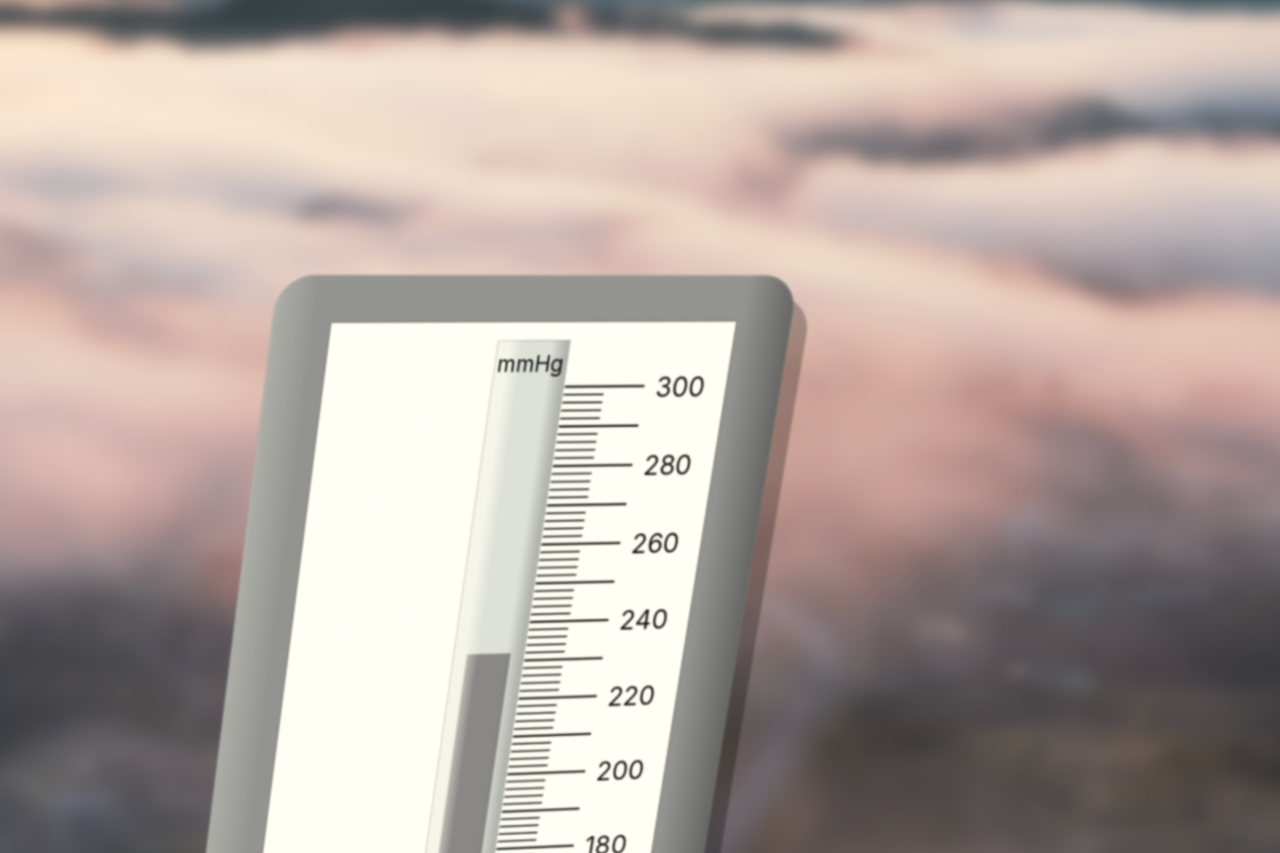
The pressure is mmHg 232
